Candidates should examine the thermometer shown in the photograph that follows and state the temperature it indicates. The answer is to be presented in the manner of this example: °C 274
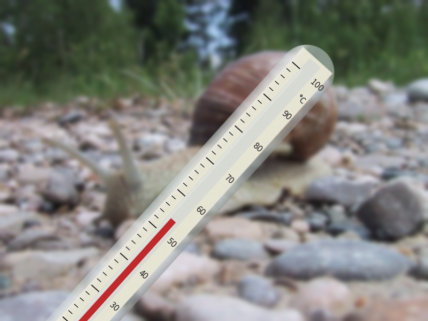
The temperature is °C 54
